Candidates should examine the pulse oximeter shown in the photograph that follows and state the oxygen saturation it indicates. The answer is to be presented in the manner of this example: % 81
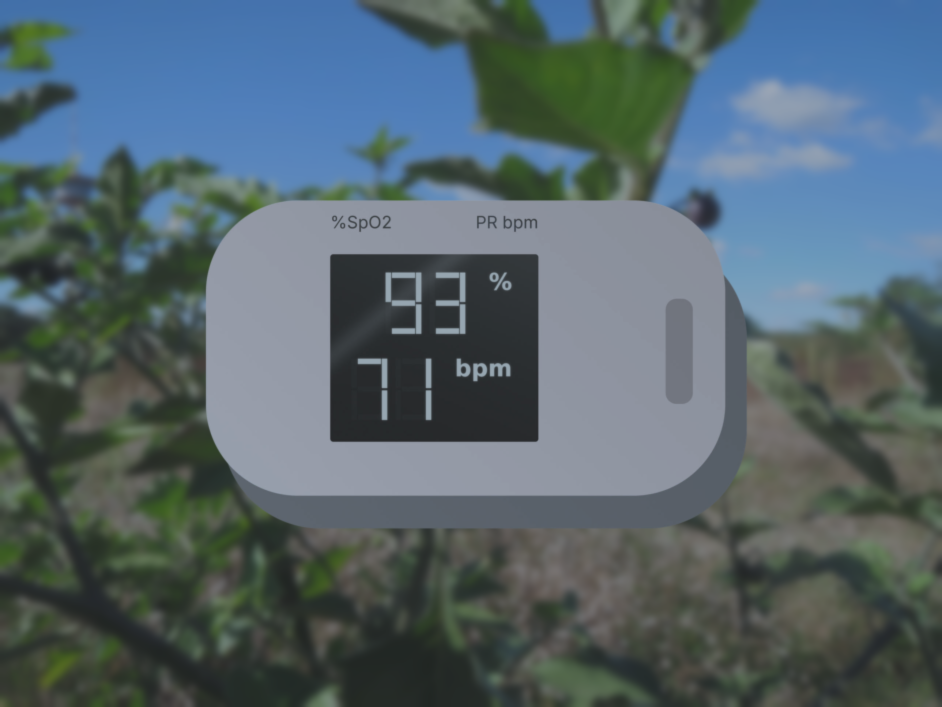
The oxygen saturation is % 93
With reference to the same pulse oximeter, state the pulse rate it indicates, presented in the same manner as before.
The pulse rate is bpm 71
